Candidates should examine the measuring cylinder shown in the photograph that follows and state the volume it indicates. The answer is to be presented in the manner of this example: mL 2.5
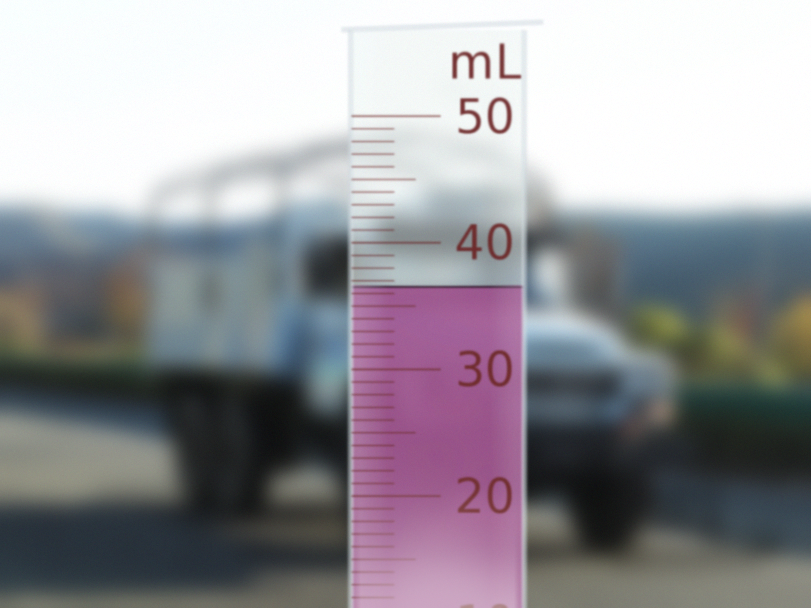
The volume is mL 36.5
